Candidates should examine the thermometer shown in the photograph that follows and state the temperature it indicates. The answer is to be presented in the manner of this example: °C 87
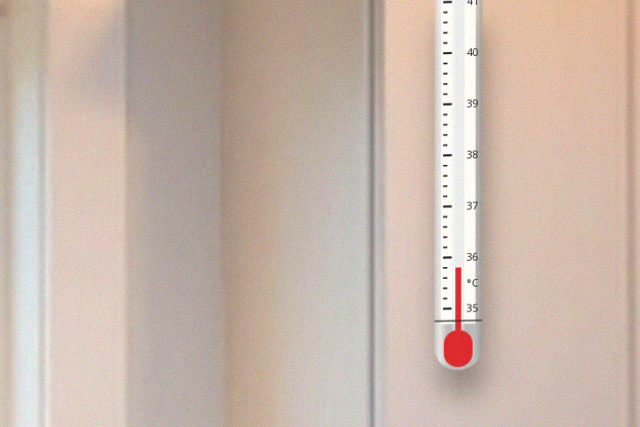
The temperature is °C 35.8
